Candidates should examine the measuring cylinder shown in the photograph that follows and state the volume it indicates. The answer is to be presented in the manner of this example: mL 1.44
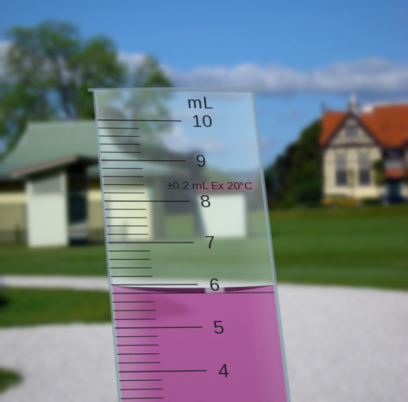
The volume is mL 5.8
